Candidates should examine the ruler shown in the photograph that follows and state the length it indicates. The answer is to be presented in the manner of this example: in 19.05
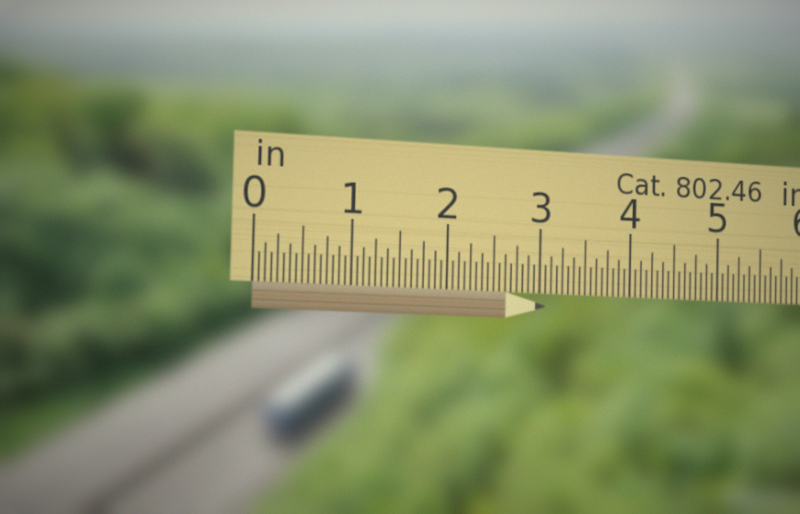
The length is in 3.0625
